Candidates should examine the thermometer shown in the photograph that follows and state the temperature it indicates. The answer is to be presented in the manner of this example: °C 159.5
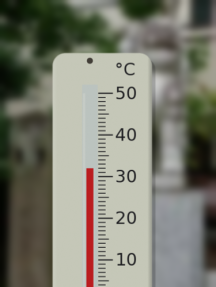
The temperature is °C 32
